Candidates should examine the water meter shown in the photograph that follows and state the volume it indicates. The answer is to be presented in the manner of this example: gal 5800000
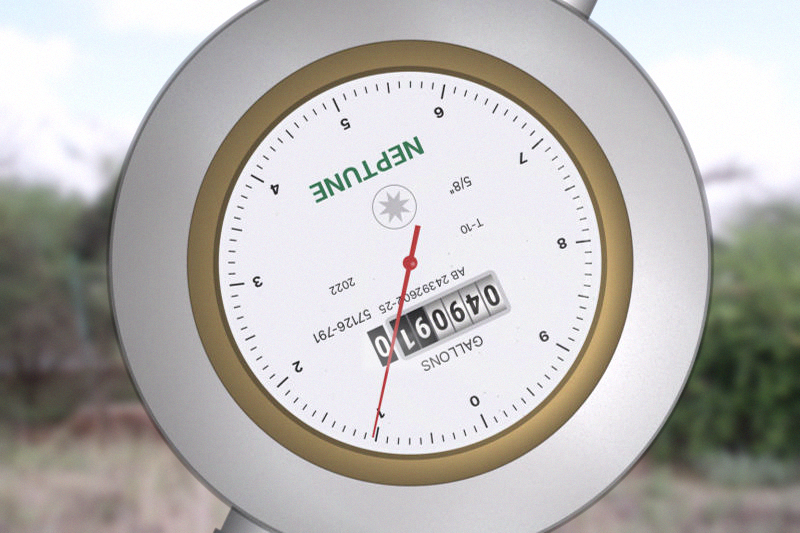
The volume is gal 490911.0
